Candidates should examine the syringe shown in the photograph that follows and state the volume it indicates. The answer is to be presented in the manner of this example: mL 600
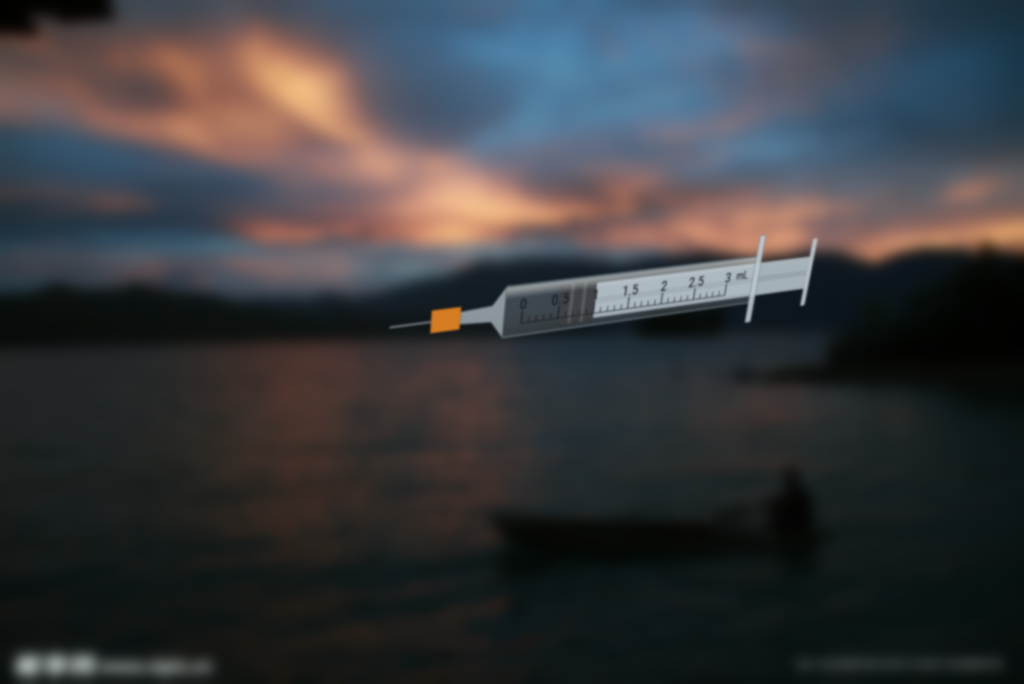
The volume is mL 0.5
